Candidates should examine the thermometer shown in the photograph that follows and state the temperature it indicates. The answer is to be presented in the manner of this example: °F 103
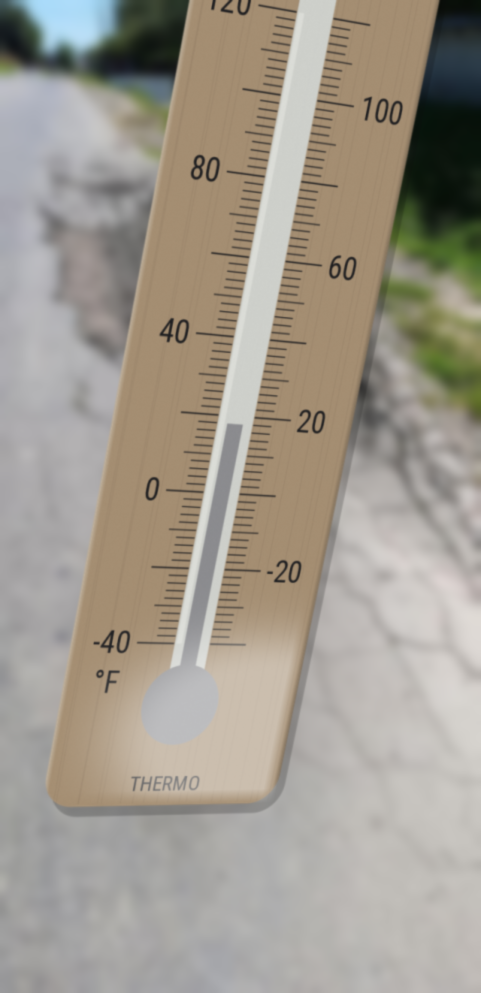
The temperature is °F 18
